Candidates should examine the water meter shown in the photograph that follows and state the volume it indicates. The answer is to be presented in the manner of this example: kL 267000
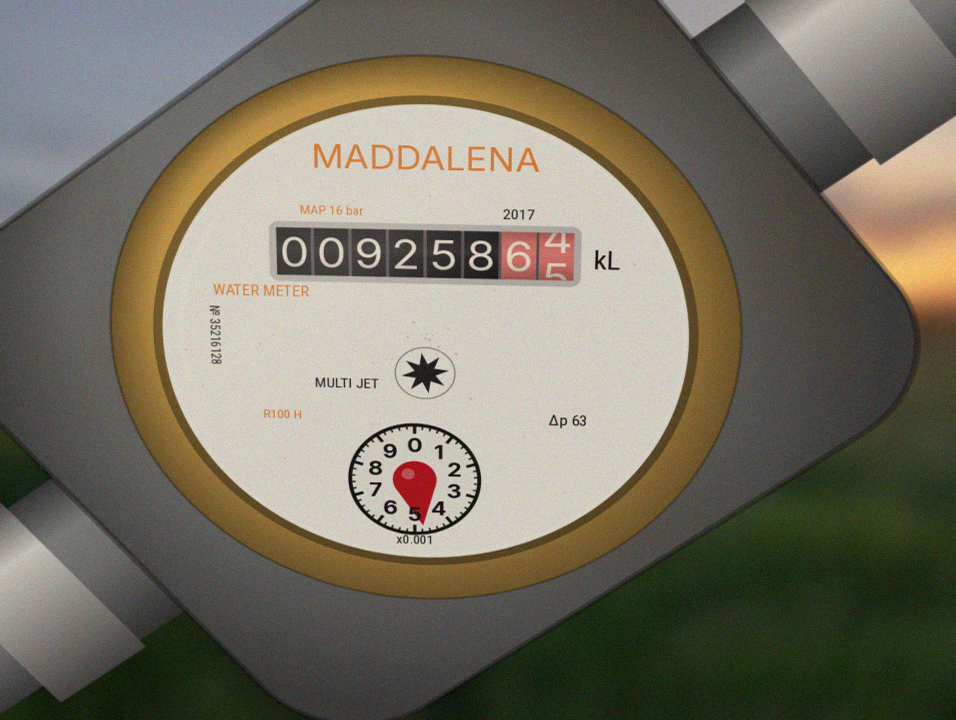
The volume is kL 9258.644
